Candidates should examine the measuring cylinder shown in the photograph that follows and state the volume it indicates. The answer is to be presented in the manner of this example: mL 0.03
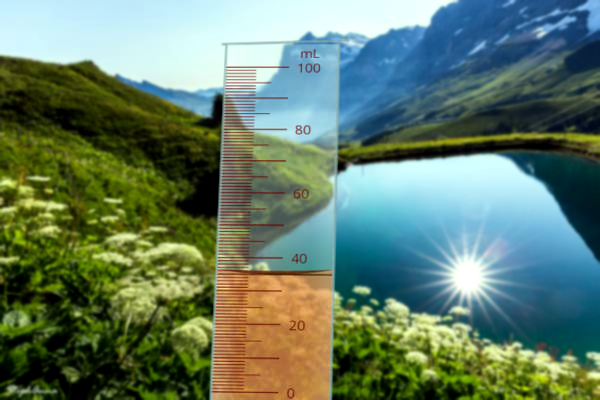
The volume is mL 35
